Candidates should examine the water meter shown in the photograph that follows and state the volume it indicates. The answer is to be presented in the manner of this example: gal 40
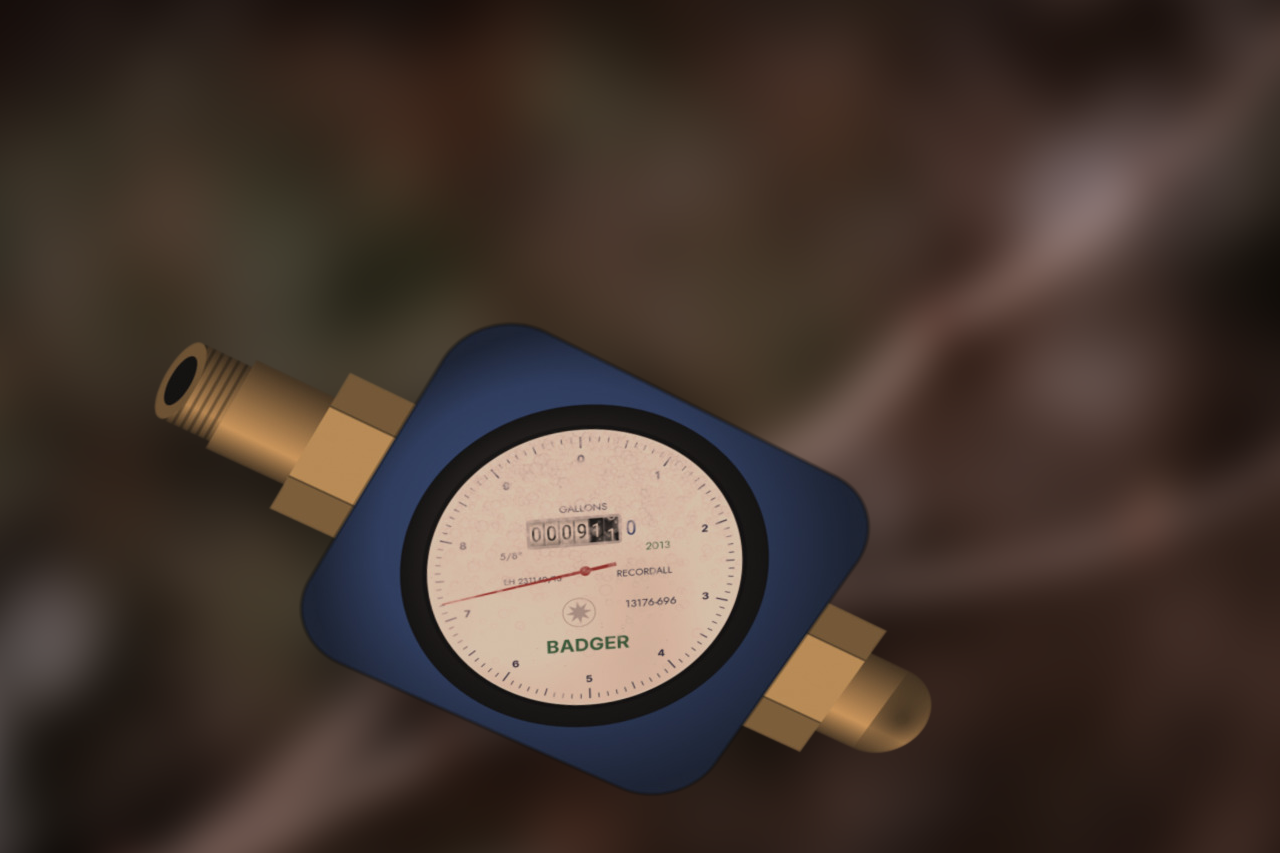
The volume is gal 9107.2
